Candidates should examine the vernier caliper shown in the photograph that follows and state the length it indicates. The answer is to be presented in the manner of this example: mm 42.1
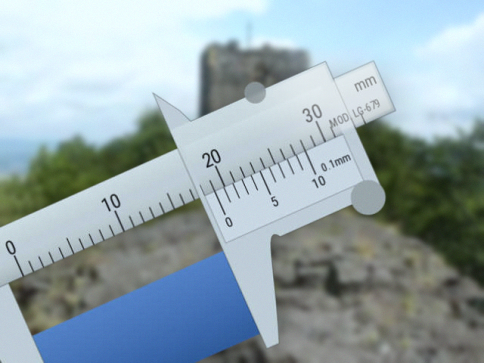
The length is mm 19.0
